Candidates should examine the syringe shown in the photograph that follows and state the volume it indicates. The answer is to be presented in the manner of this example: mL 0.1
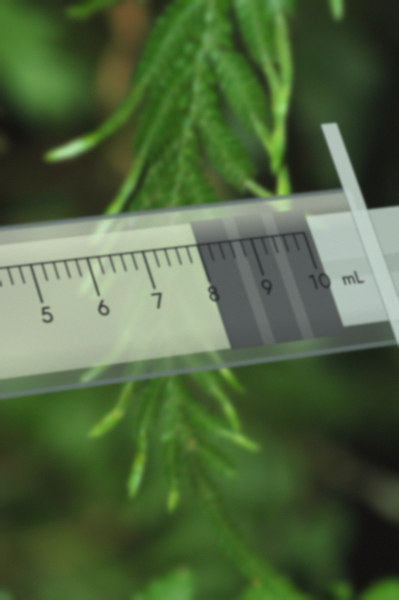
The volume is mL 8
